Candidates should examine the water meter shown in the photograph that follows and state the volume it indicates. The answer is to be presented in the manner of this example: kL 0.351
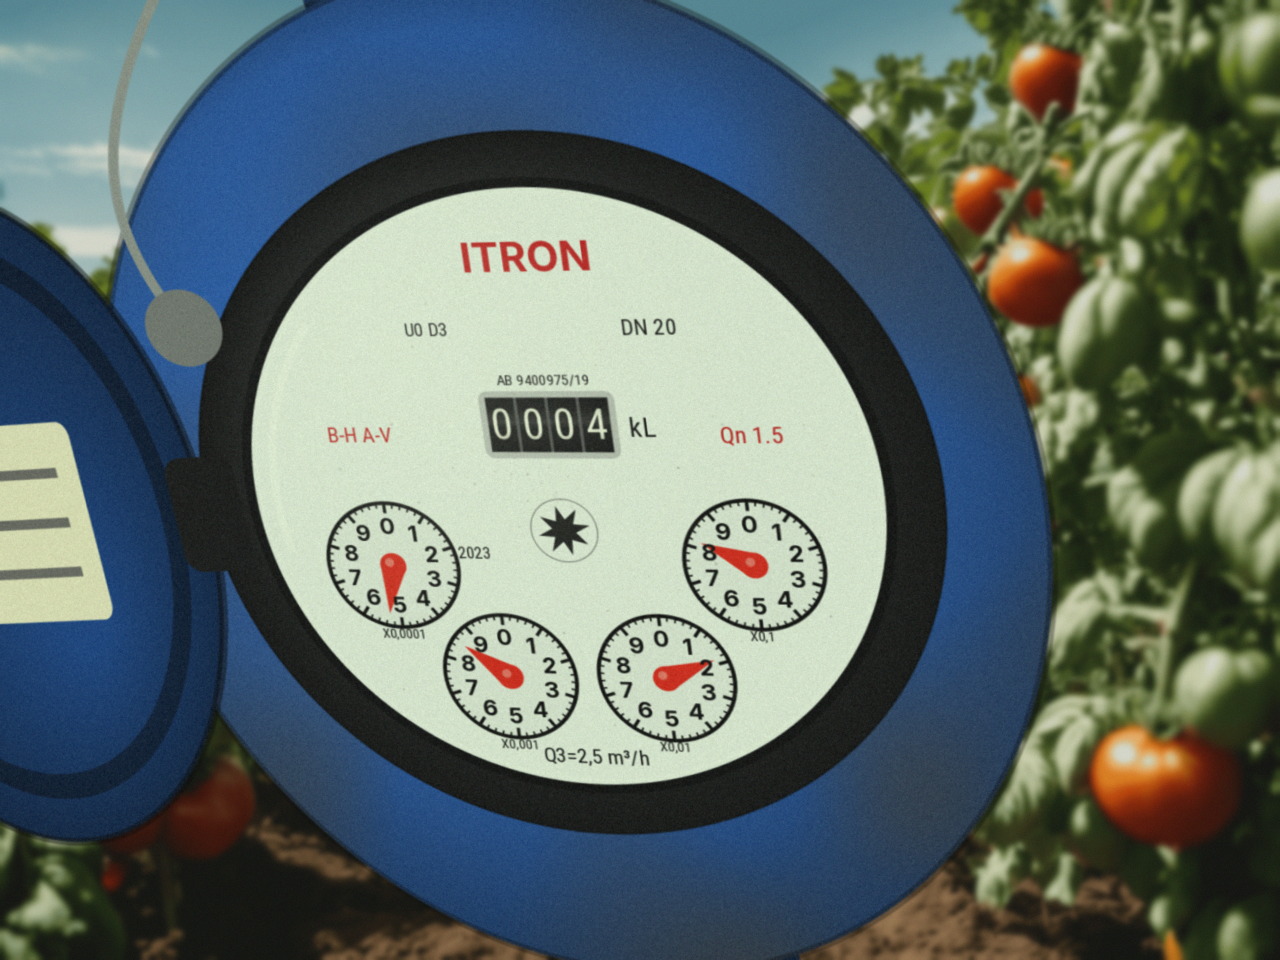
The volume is kL 4.8185
